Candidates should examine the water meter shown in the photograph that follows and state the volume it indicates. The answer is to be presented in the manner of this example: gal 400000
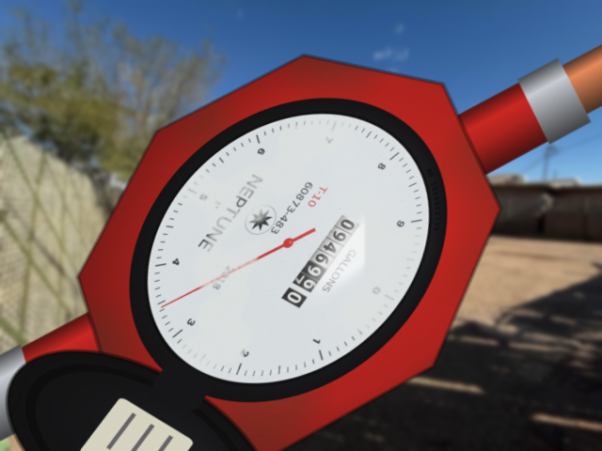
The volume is gal 946963.4
